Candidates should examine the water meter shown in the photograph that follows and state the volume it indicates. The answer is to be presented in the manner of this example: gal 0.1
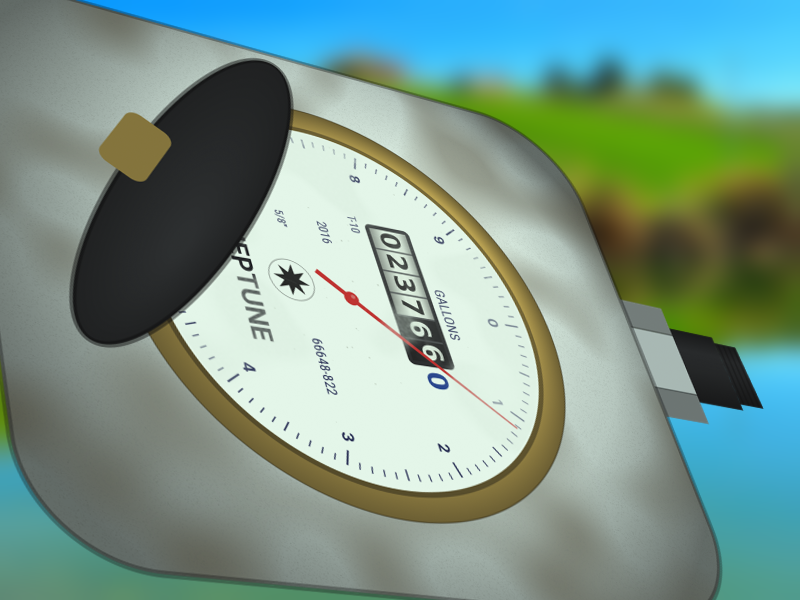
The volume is gal 237661.1
